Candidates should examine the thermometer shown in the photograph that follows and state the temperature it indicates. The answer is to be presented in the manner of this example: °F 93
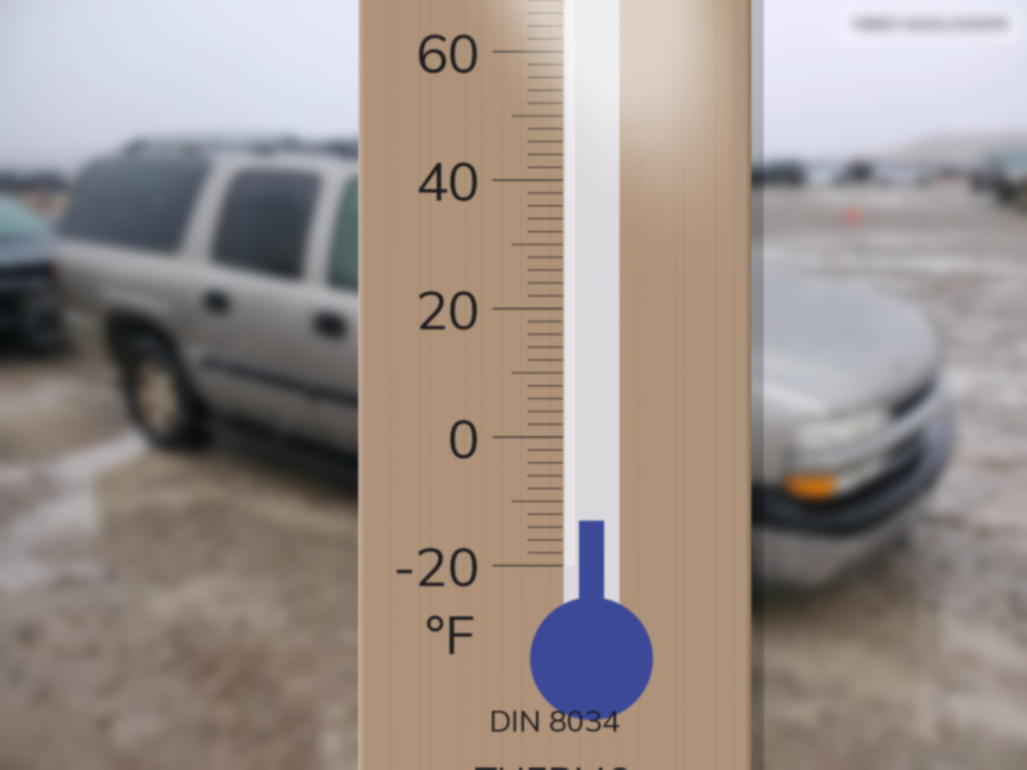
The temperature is °F -13
